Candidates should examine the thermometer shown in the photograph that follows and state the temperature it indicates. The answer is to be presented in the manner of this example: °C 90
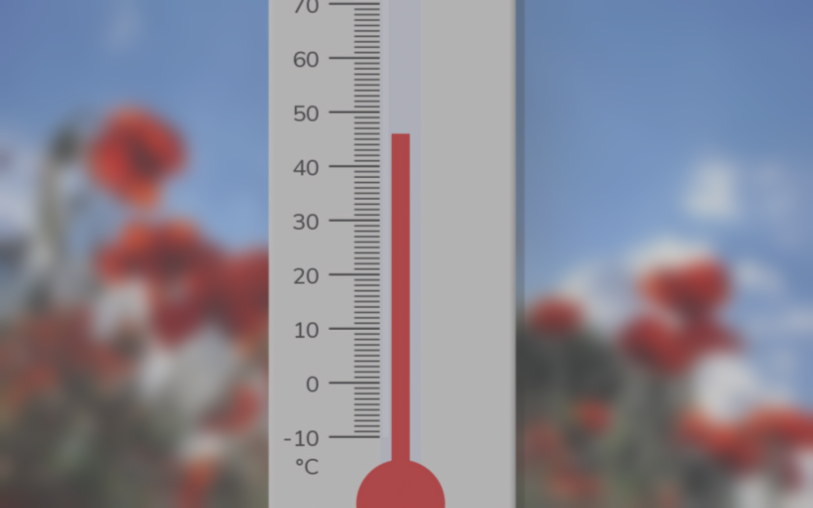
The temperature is °C 46
